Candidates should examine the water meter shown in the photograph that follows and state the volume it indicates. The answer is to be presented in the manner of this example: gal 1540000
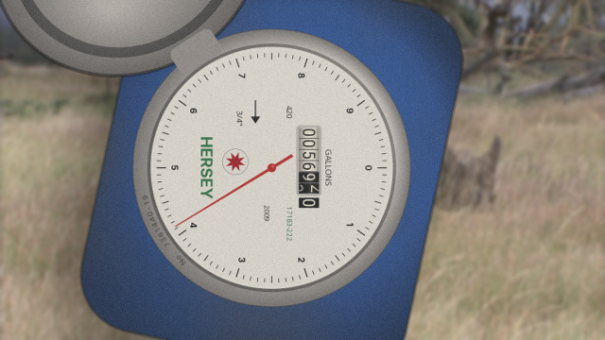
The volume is gal 56924.1
